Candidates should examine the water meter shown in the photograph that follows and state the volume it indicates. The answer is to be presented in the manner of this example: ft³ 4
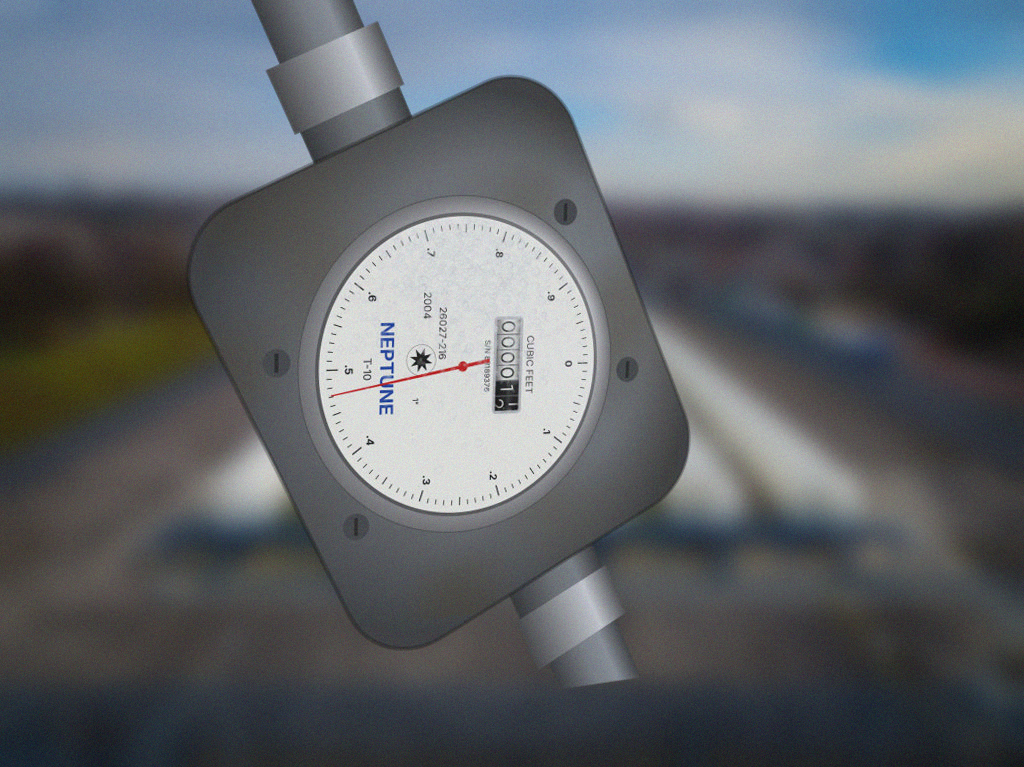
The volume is ft³ 11.47
